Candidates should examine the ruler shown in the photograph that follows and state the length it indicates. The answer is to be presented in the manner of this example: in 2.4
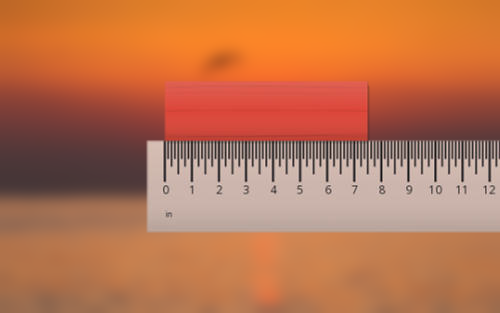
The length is in 7.5
